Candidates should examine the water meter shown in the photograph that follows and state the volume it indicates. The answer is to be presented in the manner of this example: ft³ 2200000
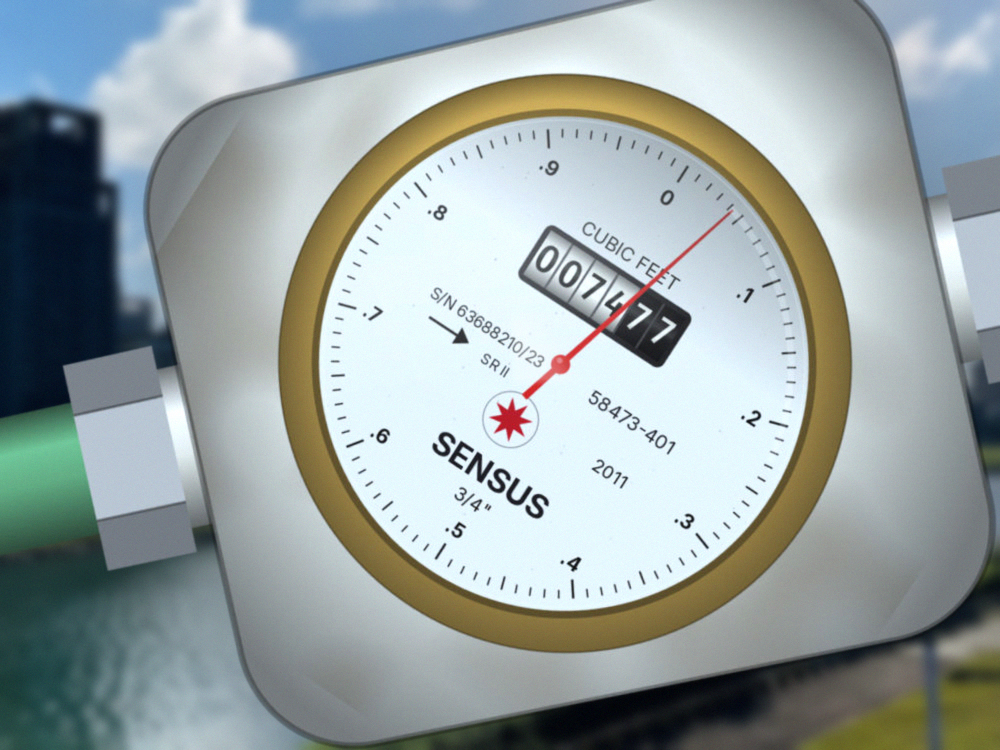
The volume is ft³ 7477.04
